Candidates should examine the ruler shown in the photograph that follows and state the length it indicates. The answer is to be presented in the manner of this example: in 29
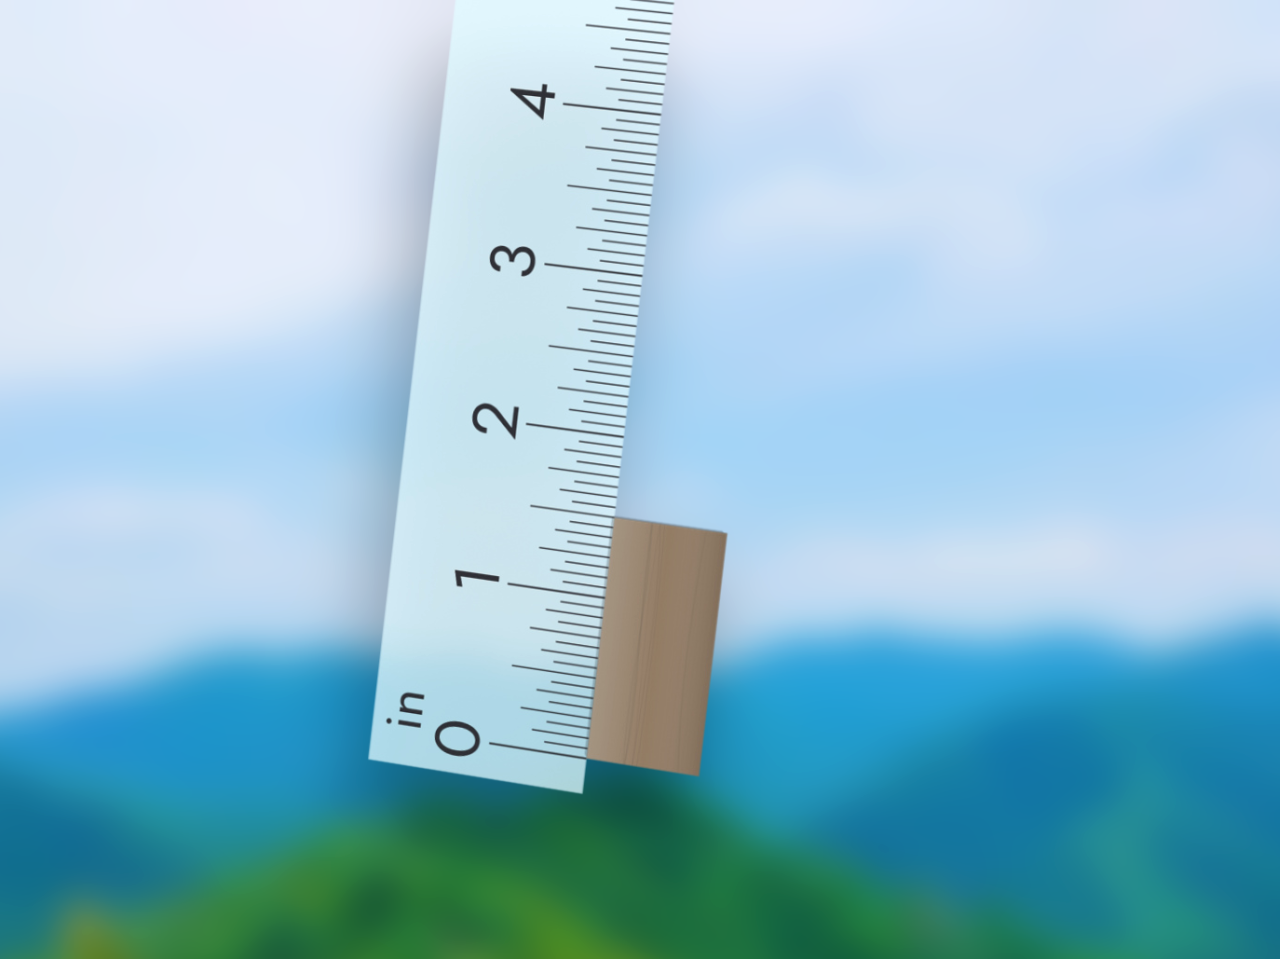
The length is in 1.5
